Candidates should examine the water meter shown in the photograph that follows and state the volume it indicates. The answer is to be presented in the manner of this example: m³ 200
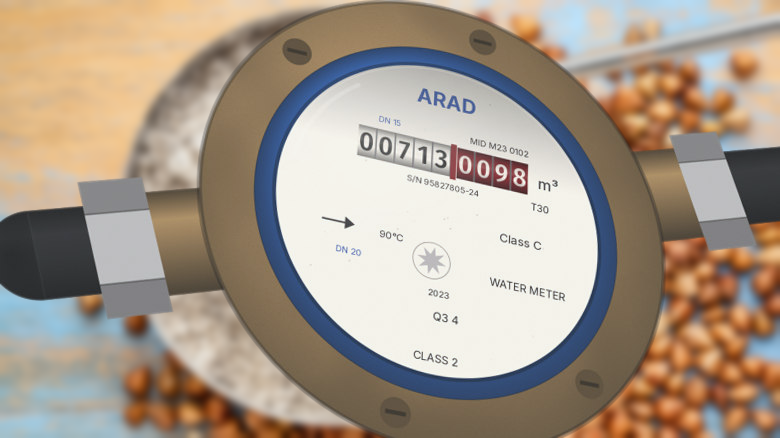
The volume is m³ 713.0098
